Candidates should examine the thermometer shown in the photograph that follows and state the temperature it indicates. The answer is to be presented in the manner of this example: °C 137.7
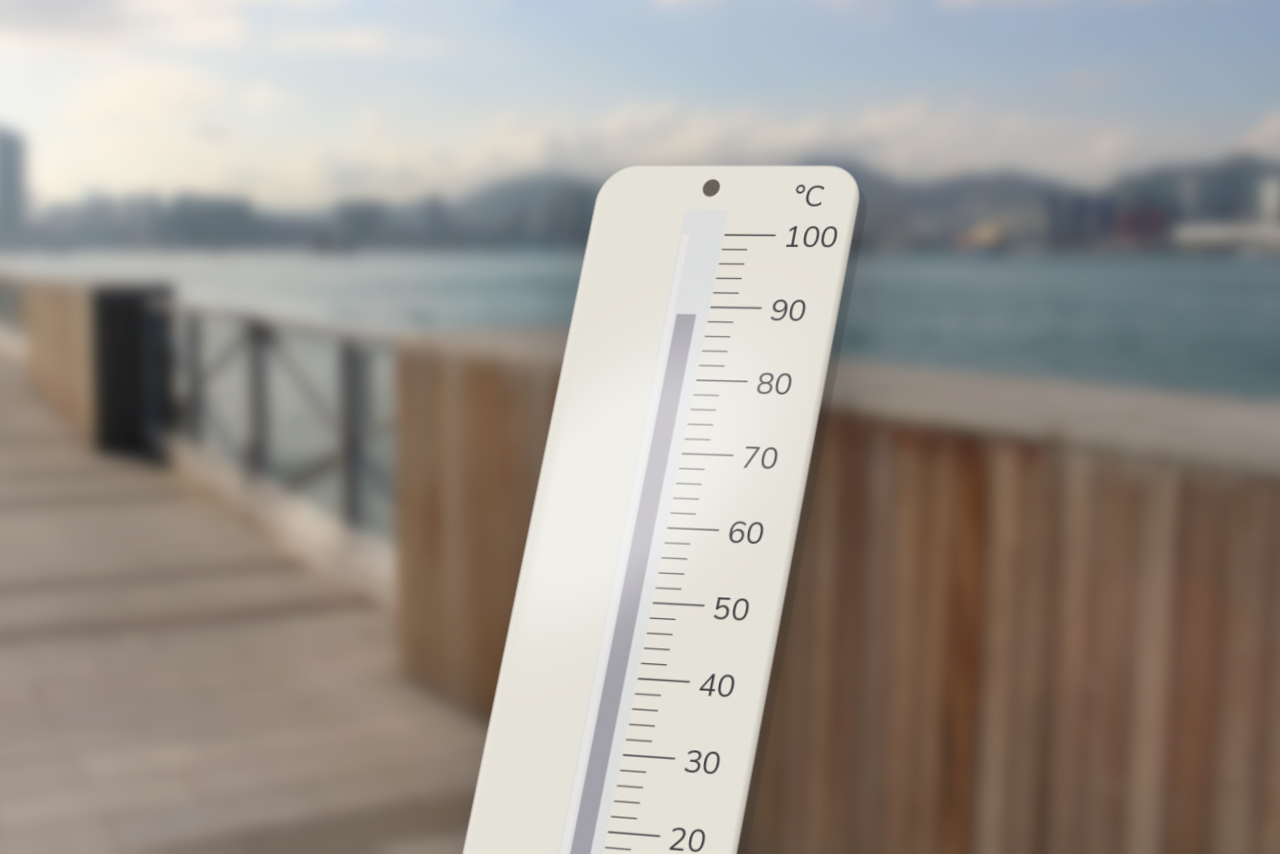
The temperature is °C 89
